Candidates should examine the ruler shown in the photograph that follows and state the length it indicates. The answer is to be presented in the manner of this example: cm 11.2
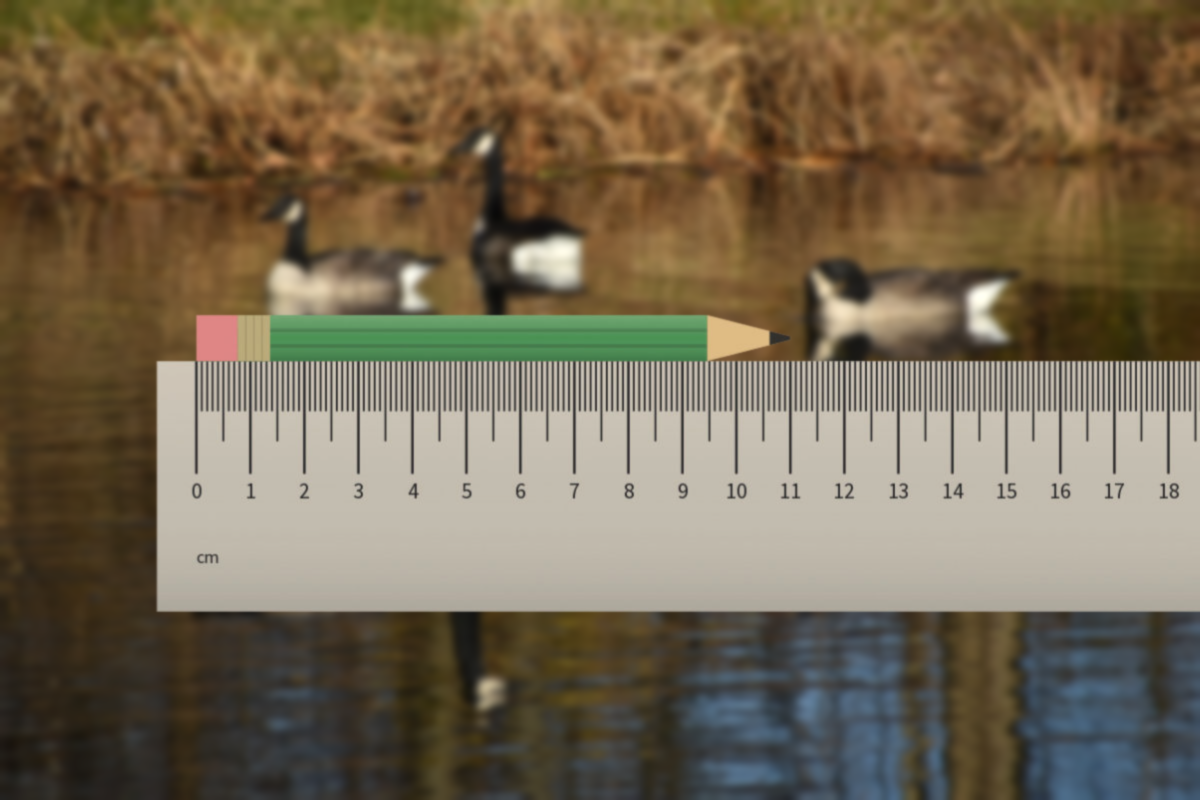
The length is cm 11
